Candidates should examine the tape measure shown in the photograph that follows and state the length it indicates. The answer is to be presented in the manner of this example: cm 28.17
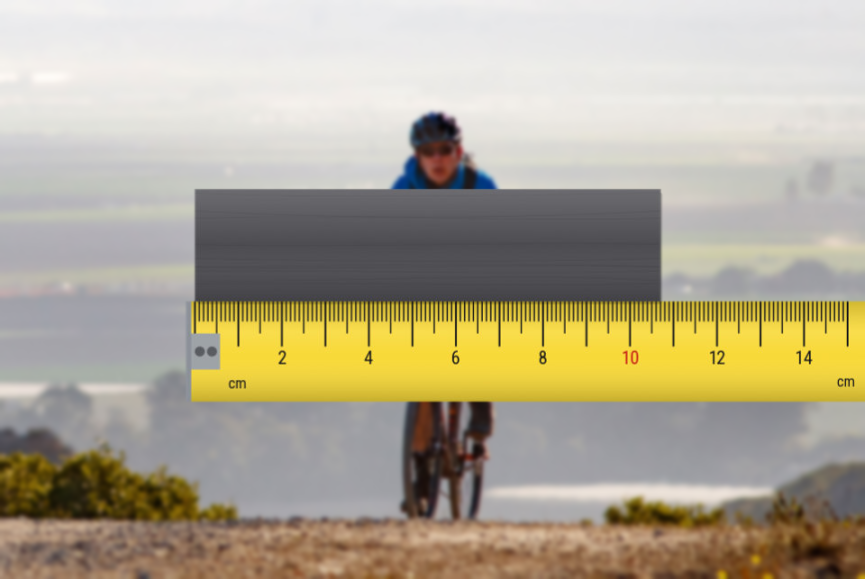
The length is cm 10.7
